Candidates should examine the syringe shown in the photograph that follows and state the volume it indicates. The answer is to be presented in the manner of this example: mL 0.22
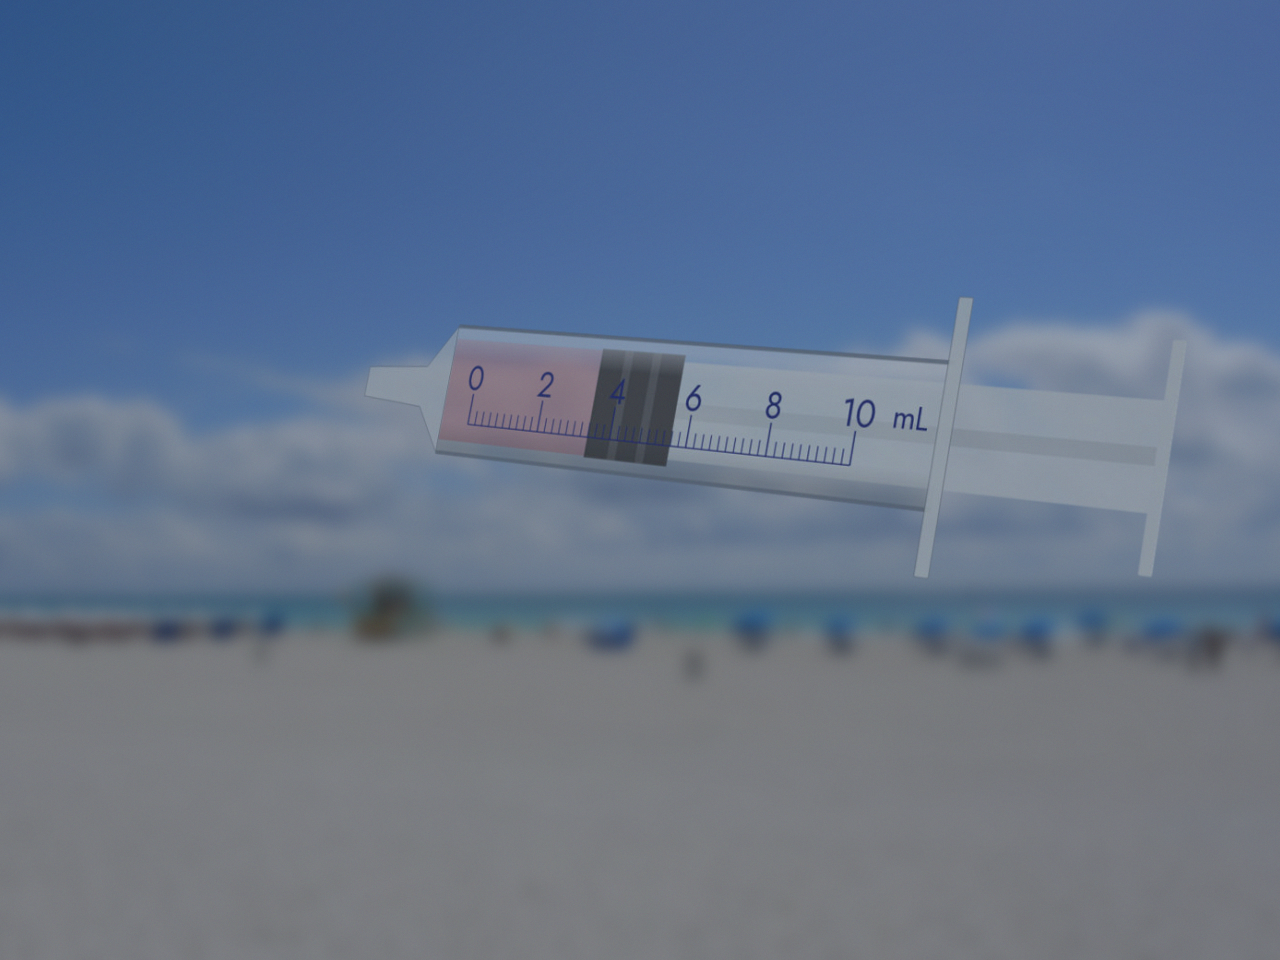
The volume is mL 3.4
